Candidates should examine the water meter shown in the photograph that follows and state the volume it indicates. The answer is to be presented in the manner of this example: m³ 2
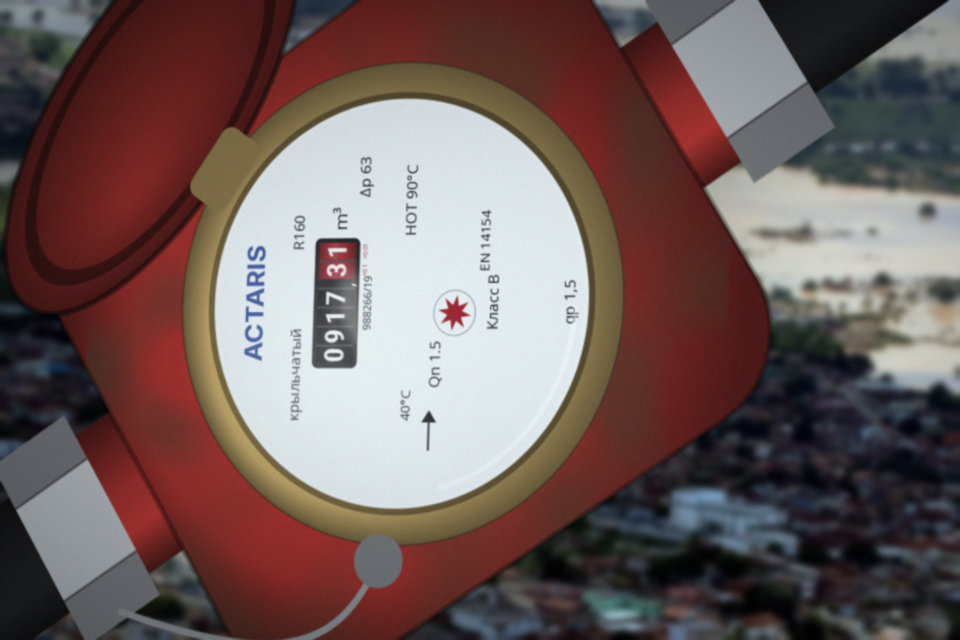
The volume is m³ 917.31
